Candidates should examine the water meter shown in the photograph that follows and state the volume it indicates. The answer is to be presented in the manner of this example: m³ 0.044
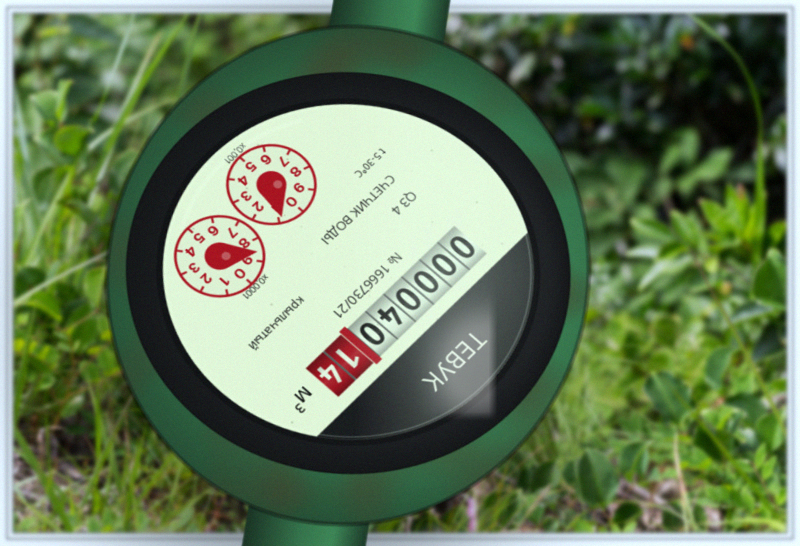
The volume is m³ 40.1408
